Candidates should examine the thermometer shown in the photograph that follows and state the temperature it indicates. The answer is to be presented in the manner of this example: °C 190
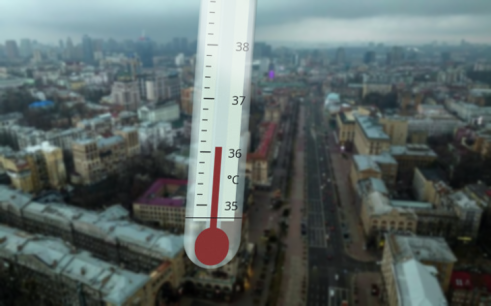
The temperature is °C 36.1
